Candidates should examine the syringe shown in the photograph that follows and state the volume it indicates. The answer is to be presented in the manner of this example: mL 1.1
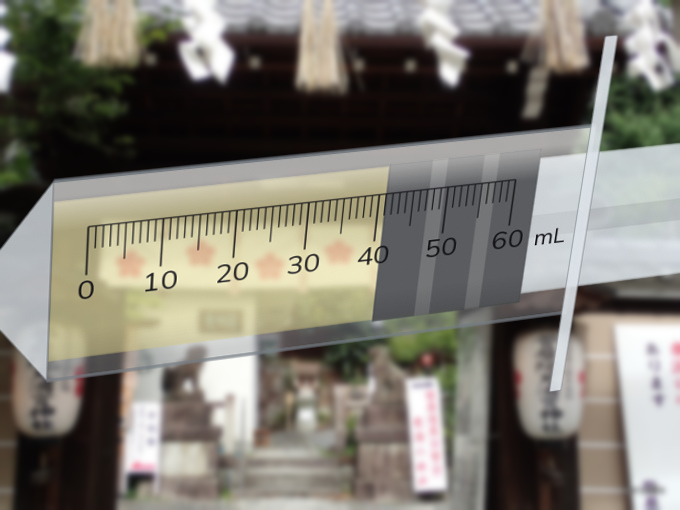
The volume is mL 41
